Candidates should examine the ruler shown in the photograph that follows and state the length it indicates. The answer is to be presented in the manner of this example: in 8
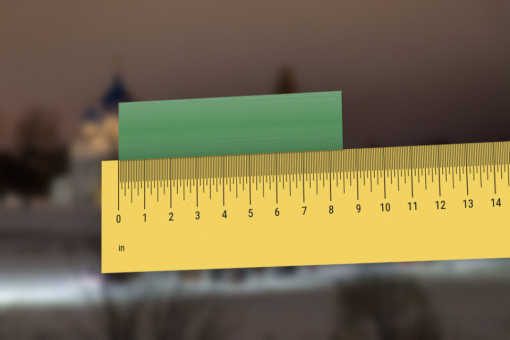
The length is in 8.5
